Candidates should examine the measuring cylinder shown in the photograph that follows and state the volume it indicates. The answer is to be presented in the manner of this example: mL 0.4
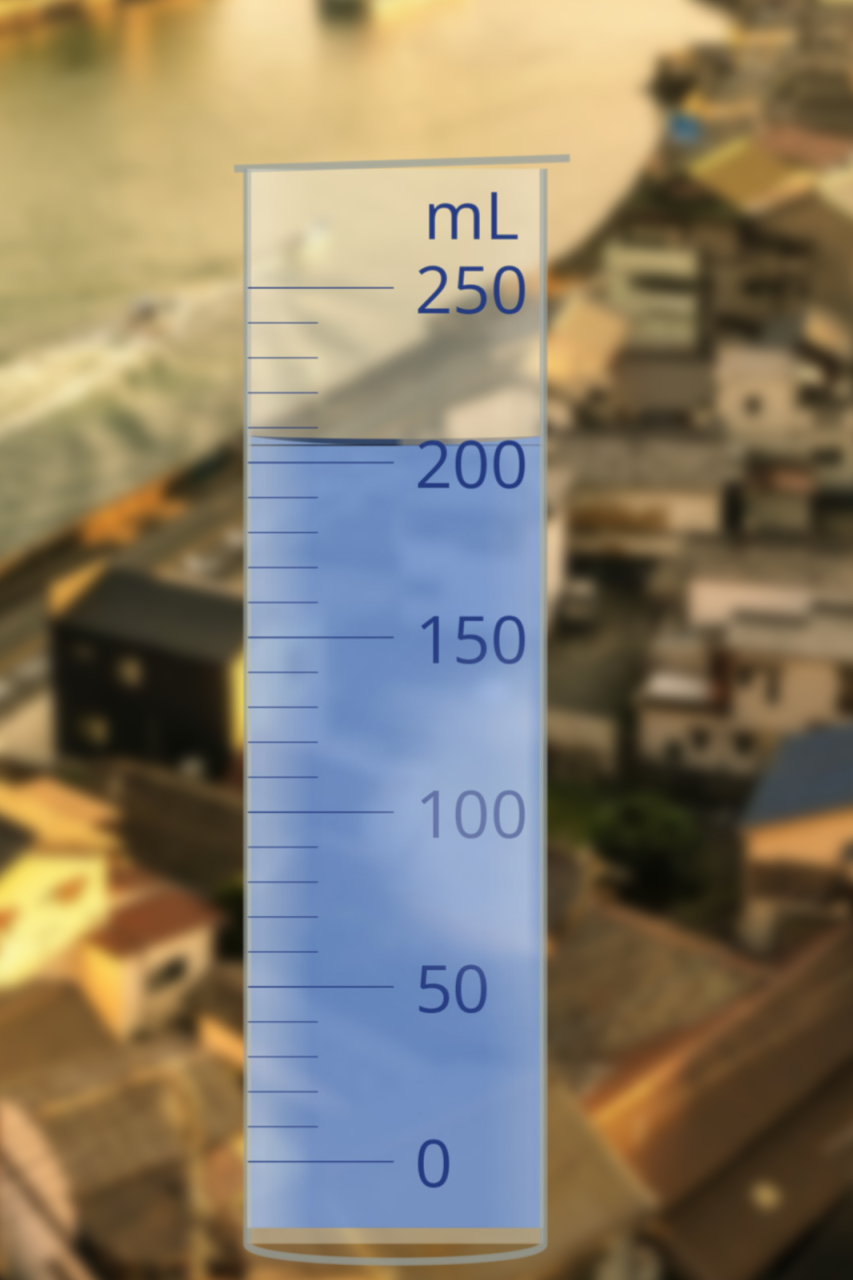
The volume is mL 205
